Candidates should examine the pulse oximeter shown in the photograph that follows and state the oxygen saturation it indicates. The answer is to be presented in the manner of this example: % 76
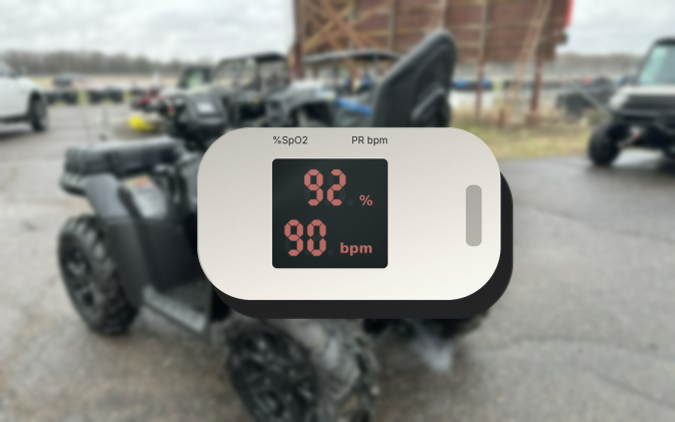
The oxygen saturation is % 92
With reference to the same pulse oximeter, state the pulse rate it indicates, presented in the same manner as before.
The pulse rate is bpm 90
